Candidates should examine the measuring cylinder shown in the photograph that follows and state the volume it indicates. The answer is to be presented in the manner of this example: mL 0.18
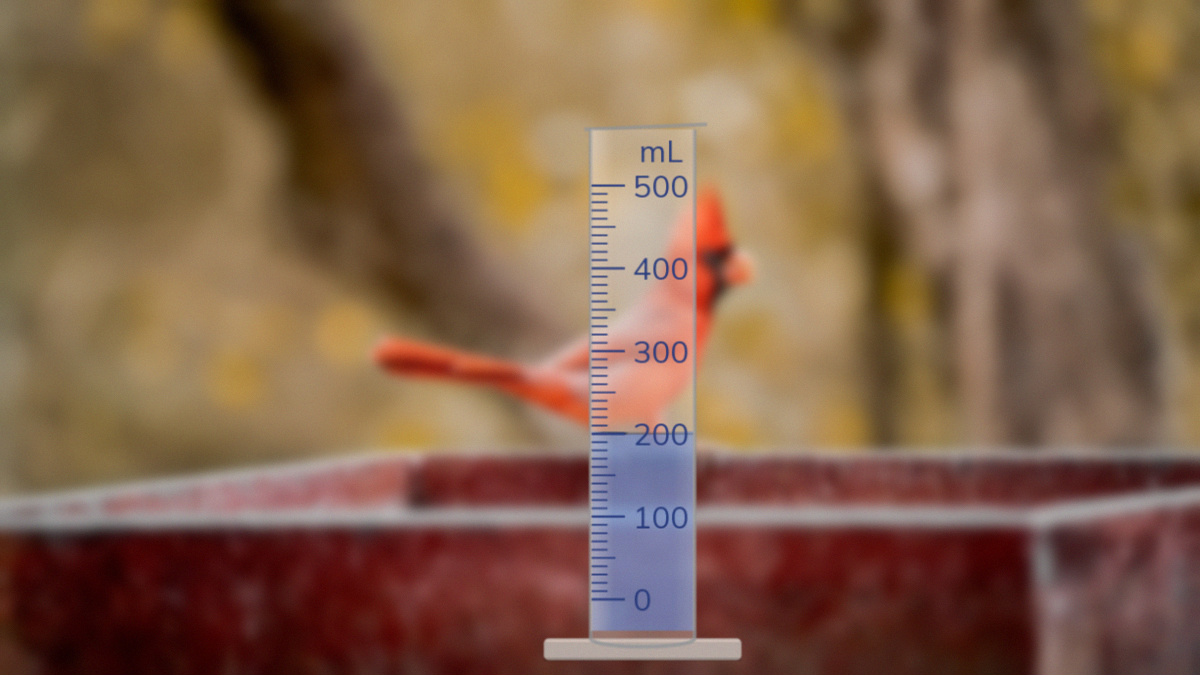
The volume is mL 200
